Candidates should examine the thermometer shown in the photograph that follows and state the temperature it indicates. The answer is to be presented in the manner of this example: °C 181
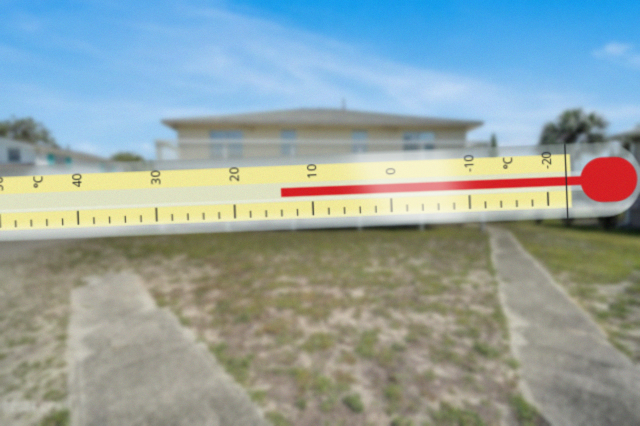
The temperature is °C 14
